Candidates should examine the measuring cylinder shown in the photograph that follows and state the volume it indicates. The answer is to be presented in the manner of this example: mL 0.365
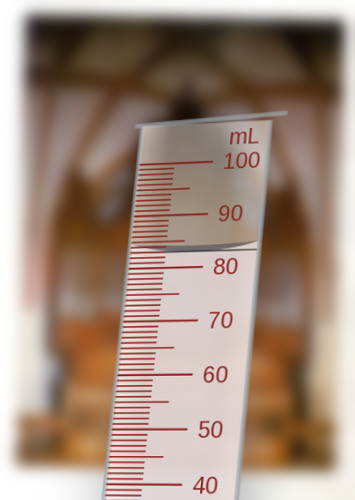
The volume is mL 83
